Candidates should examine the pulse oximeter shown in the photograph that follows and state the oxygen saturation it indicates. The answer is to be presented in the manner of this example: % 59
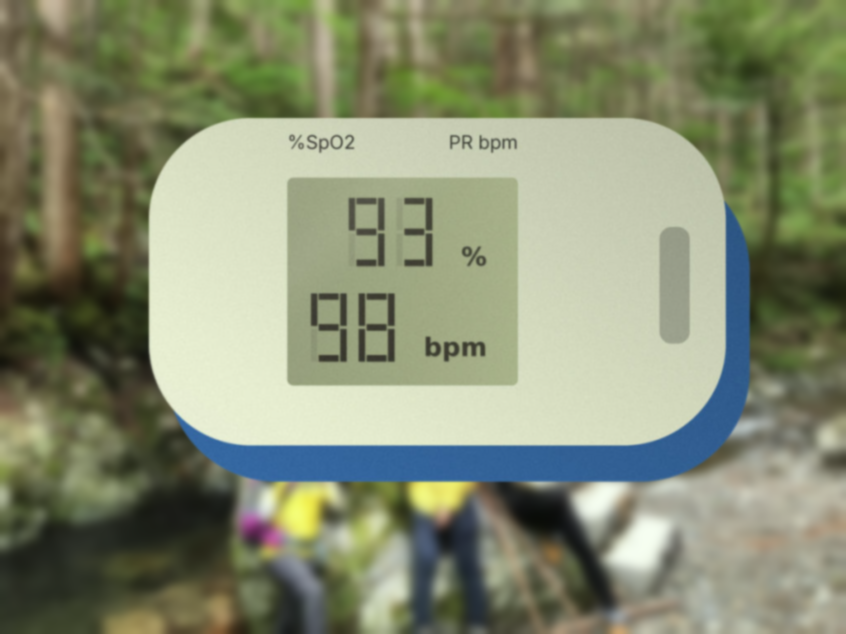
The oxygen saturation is % 93
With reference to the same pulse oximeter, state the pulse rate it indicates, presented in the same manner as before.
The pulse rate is bpm 98
